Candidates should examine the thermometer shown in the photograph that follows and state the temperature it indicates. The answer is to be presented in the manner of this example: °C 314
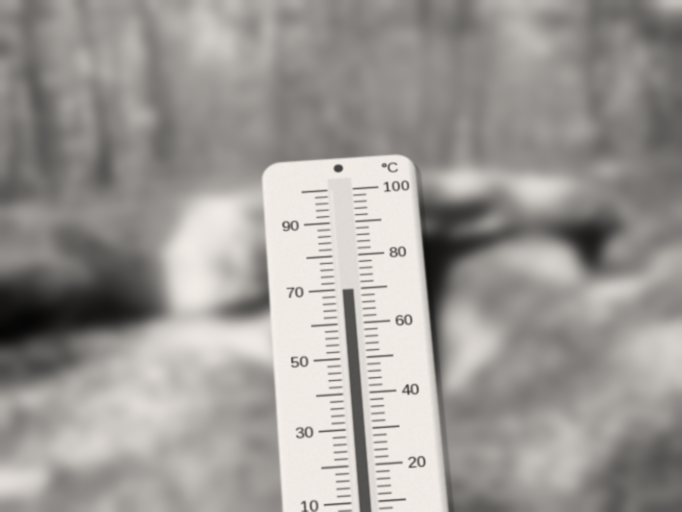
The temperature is °C 70
